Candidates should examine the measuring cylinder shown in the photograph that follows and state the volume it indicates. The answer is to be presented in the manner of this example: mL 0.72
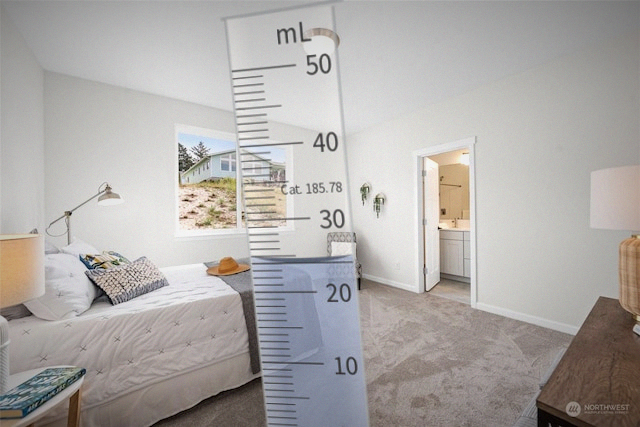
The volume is mL 24
